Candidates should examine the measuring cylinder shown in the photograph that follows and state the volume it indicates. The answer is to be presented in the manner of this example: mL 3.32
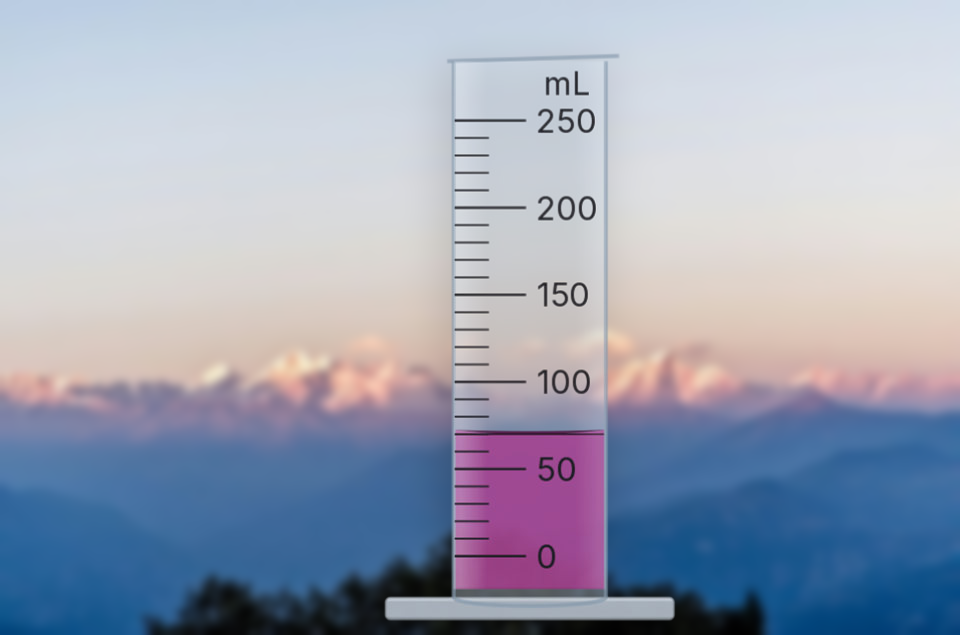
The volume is mL 70
